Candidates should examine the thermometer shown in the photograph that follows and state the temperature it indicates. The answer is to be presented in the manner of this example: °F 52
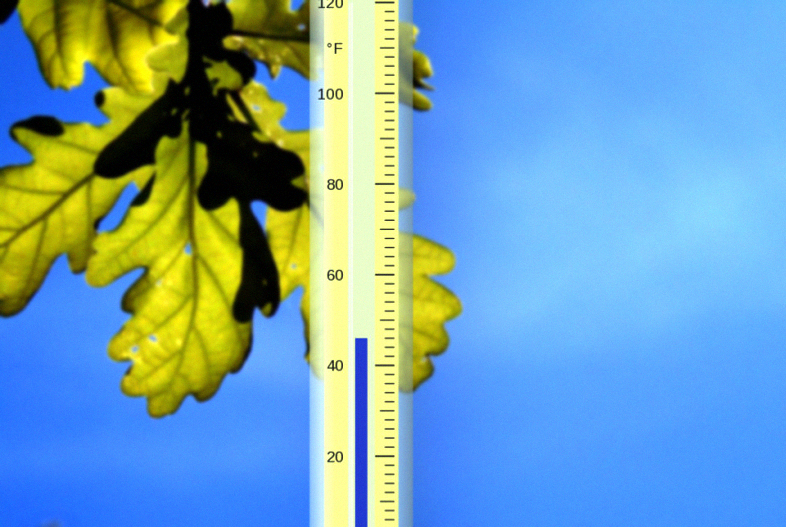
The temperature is °F 46
